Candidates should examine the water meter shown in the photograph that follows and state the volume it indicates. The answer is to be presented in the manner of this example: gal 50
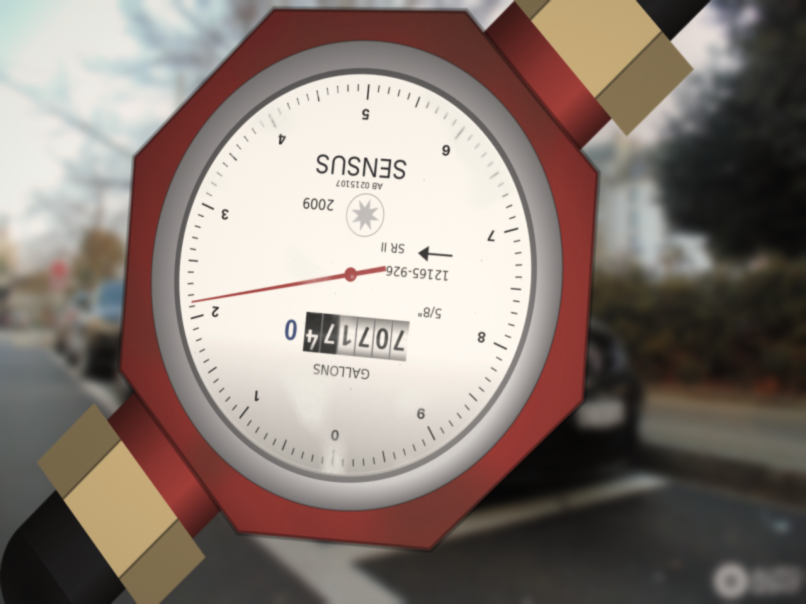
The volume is gal 7071742.1
